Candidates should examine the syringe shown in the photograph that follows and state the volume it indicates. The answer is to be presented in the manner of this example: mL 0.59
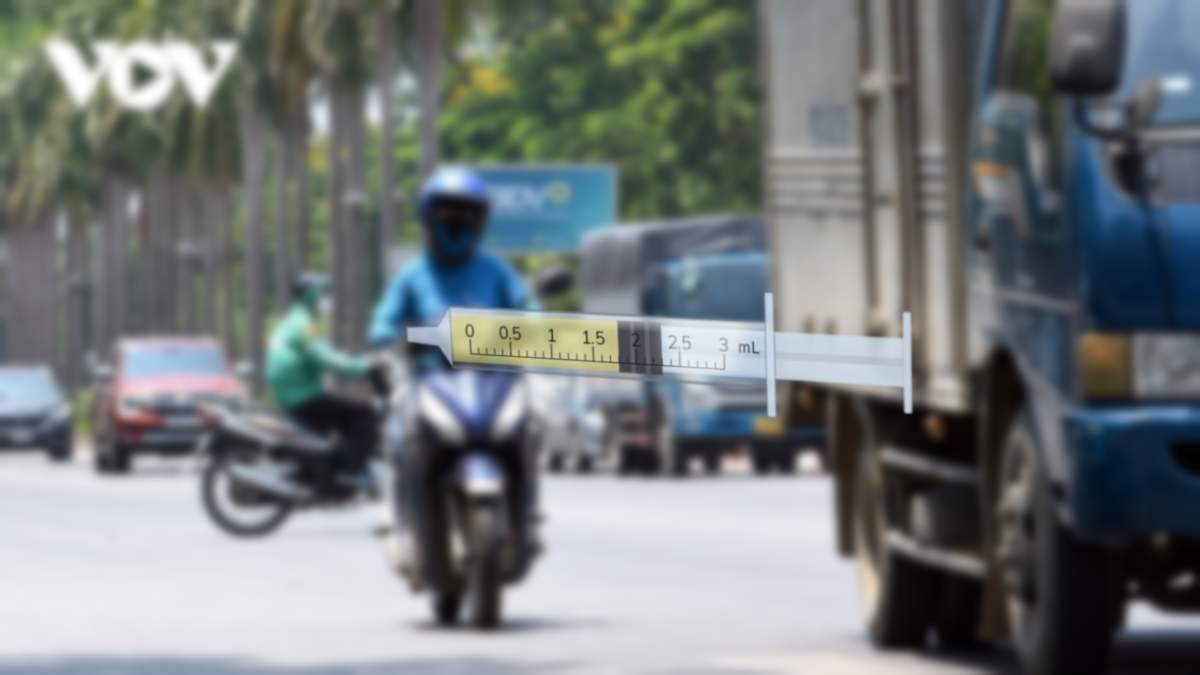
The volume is mL 1.8
